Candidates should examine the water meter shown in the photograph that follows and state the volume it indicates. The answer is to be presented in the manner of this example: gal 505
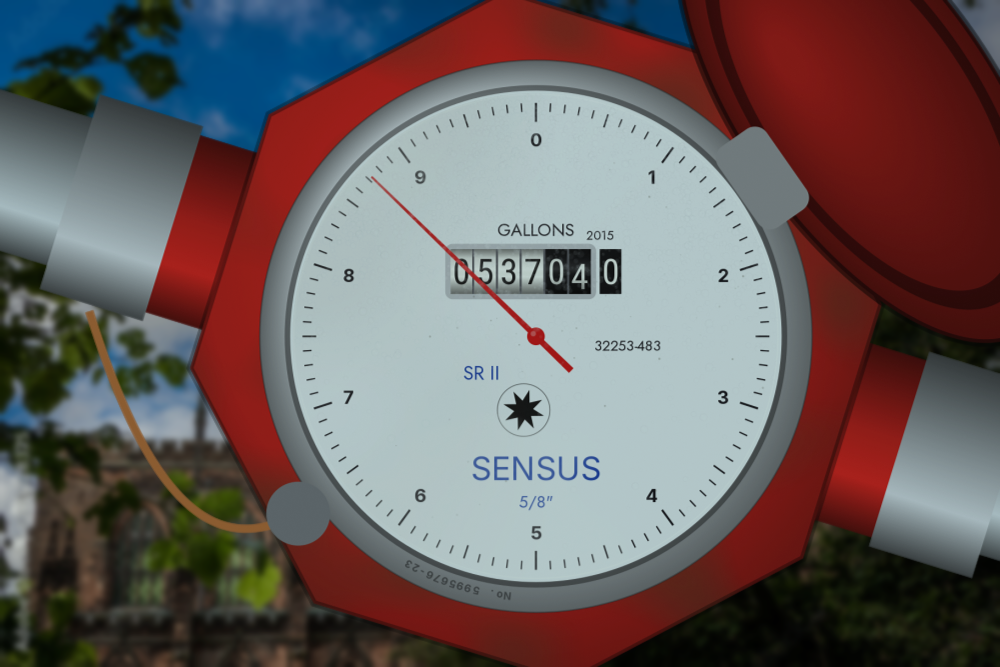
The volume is gal 537038.7
